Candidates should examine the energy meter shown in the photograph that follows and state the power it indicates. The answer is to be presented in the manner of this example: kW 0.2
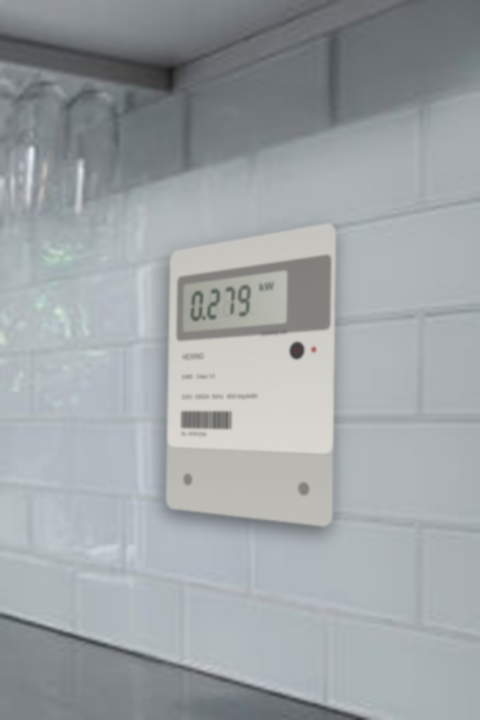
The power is kW 0.279
